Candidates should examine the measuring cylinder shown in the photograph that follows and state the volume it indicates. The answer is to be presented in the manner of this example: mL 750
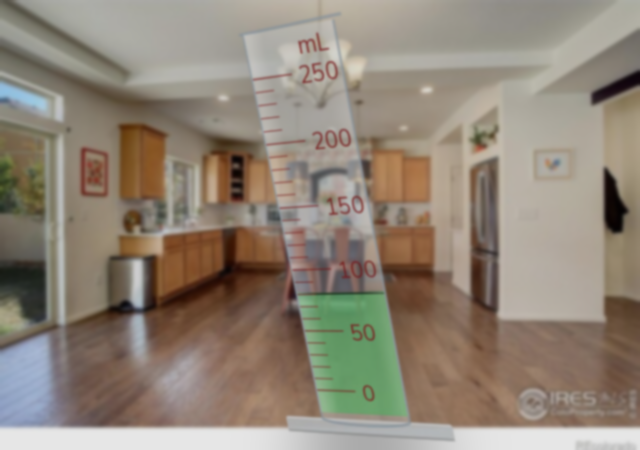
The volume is mL 80
